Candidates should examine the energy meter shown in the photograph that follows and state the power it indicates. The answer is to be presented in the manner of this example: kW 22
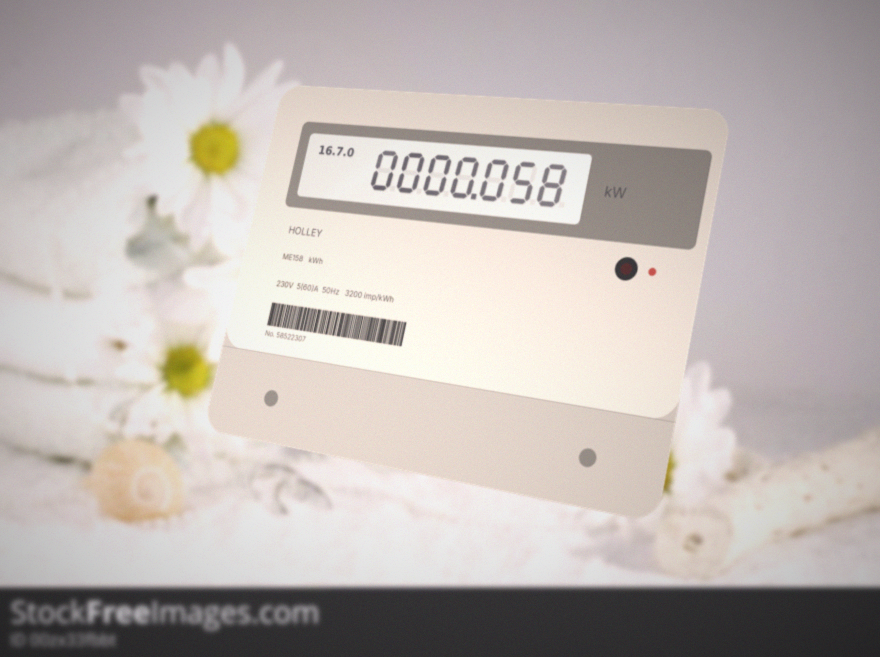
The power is kW 0.058
